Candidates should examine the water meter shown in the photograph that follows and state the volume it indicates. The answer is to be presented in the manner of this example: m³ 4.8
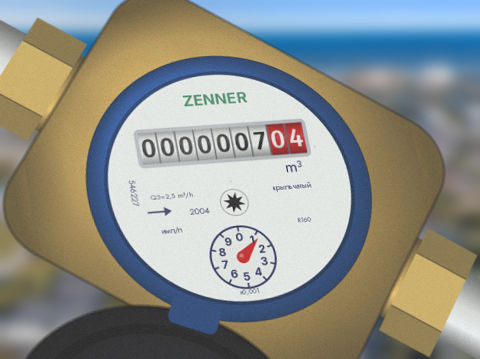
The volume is m³ 7.041
